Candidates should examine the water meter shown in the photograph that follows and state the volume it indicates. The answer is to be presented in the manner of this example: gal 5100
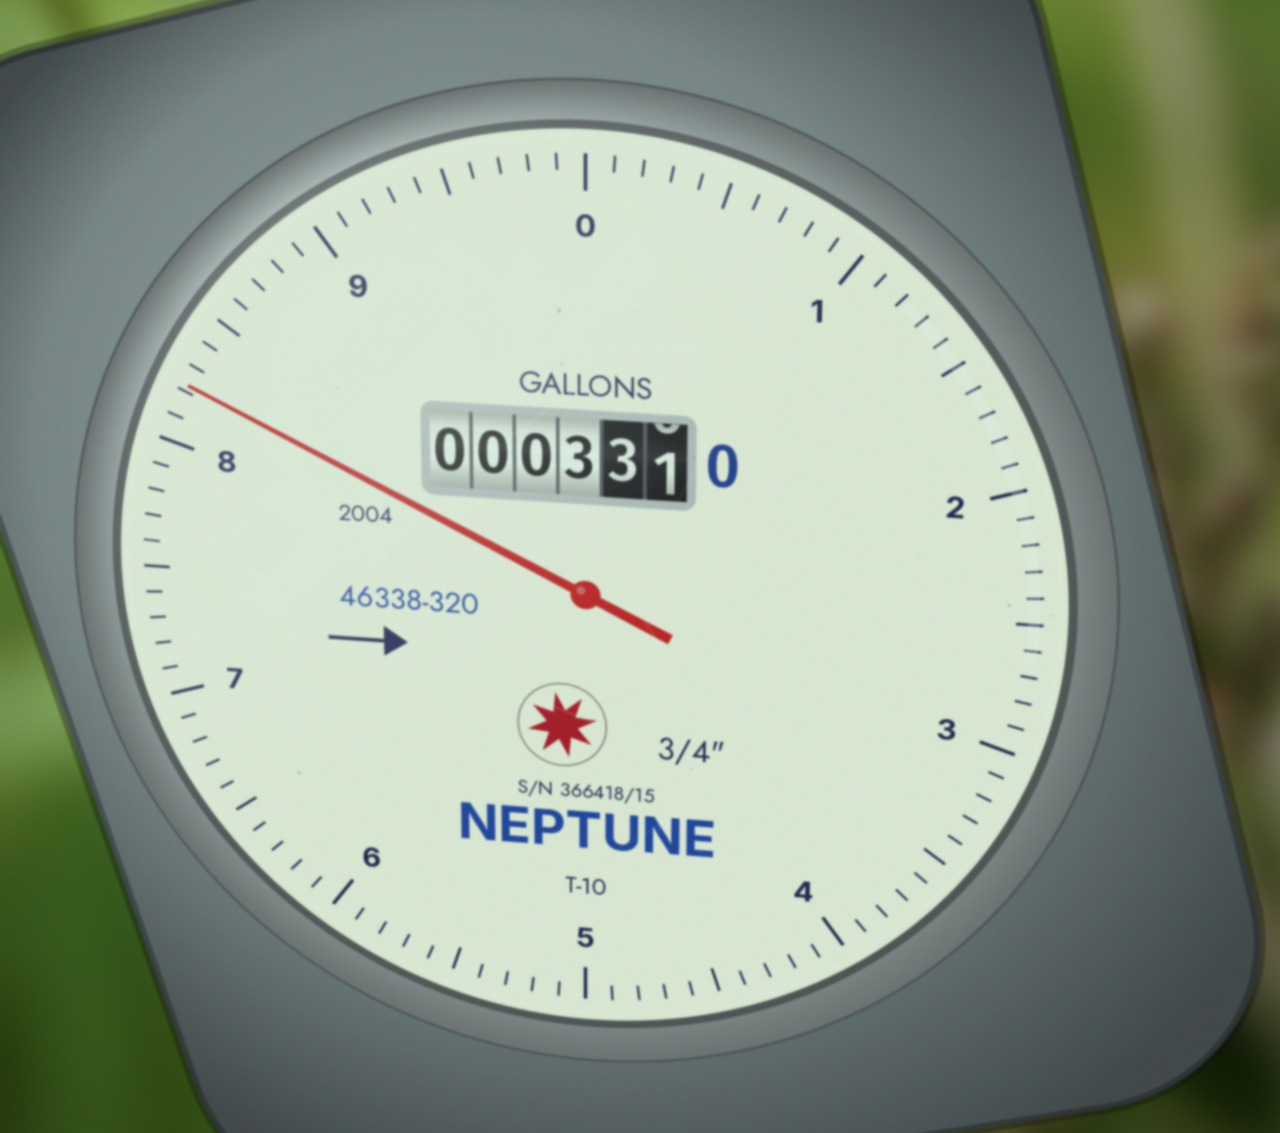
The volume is gal 3308.2
